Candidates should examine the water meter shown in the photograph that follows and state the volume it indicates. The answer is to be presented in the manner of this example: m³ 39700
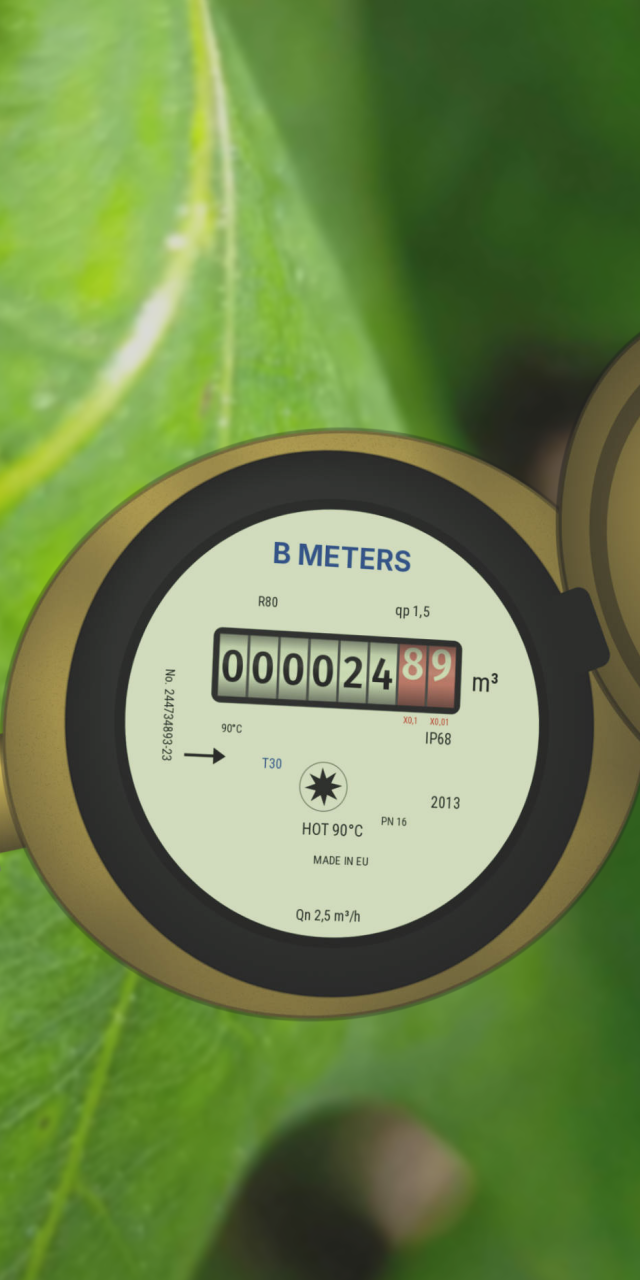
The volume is m³ 24.89
